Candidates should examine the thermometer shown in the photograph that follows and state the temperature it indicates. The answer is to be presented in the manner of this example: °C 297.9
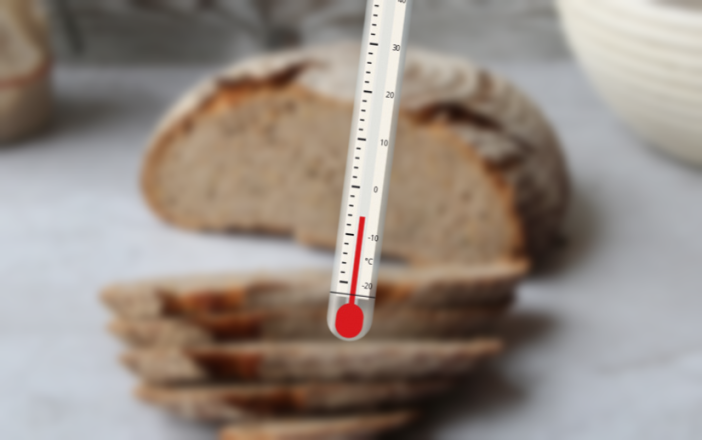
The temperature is °C -6
